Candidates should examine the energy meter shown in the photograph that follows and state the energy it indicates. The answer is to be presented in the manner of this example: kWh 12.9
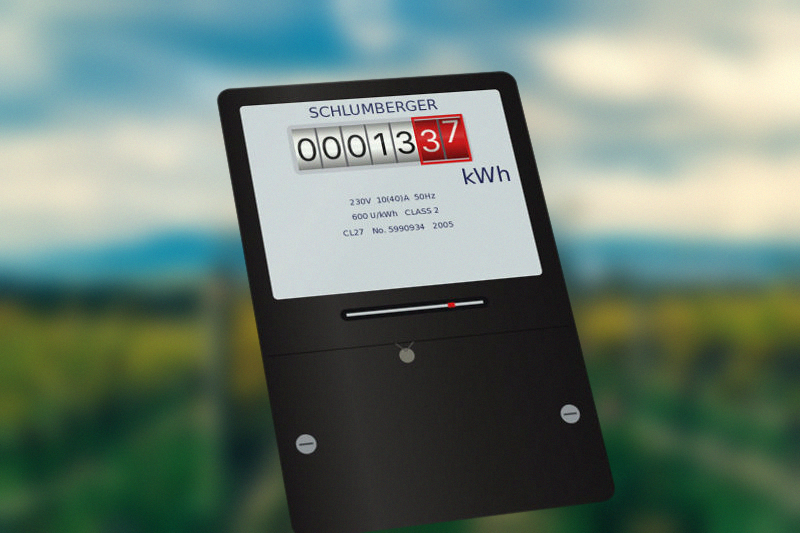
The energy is kWh 13.37
